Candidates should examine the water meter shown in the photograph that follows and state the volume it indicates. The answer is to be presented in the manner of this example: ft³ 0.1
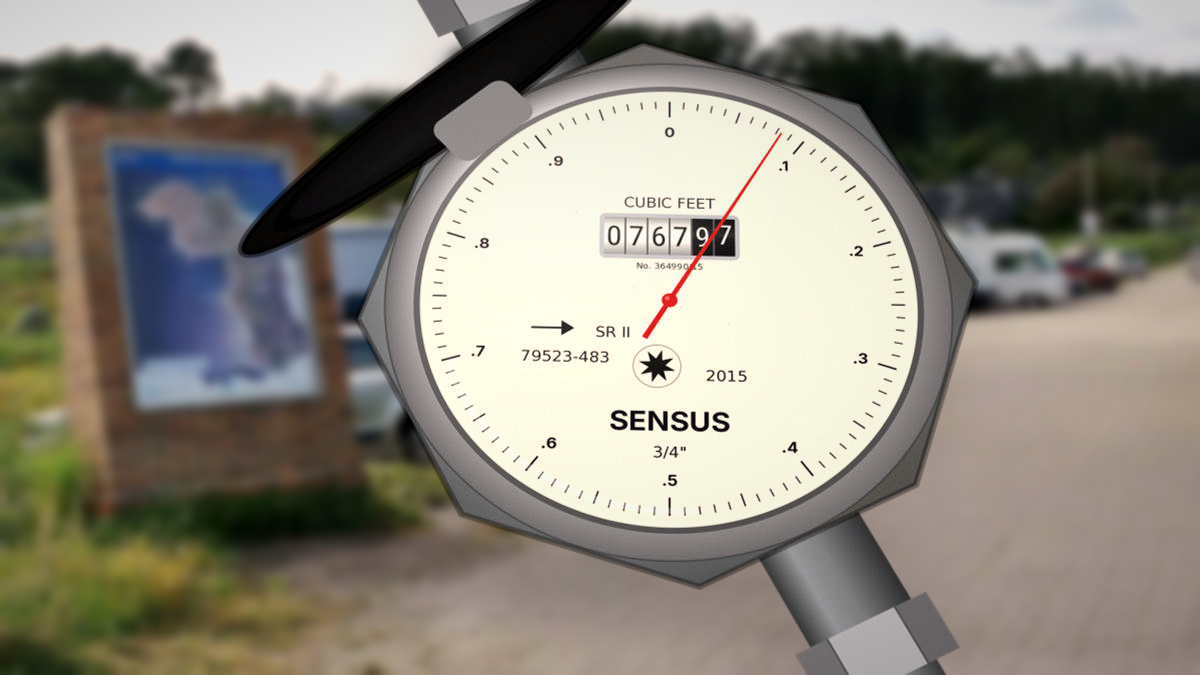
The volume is ft³ 76797.08
